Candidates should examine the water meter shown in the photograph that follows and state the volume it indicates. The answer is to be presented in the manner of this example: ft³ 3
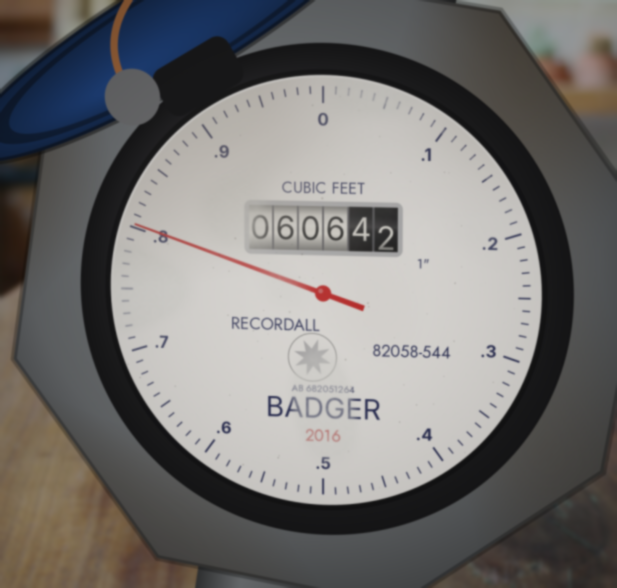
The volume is ft³ 60641.80
